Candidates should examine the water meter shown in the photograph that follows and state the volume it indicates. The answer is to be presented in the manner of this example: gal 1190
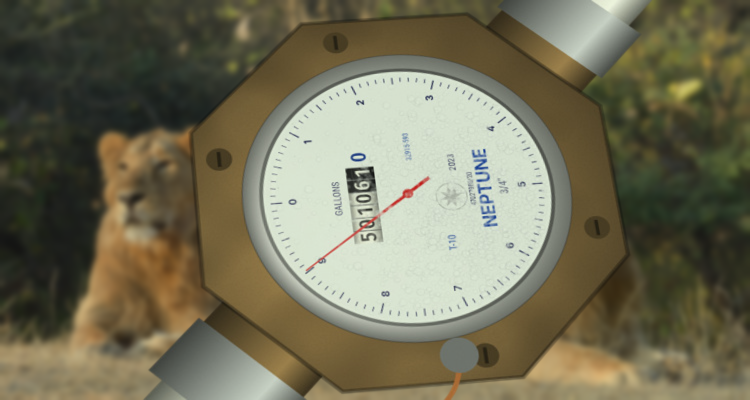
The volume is gal 5010609.0
